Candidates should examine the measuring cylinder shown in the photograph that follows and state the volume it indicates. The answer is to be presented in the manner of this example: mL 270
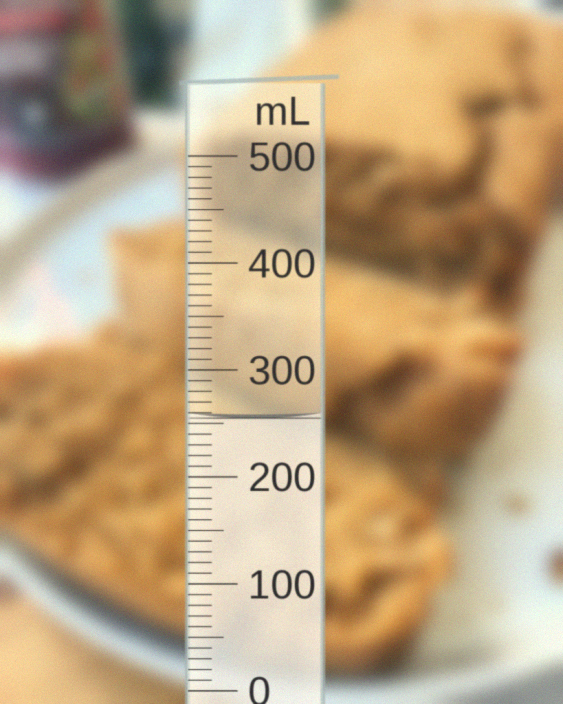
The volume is mL 255
